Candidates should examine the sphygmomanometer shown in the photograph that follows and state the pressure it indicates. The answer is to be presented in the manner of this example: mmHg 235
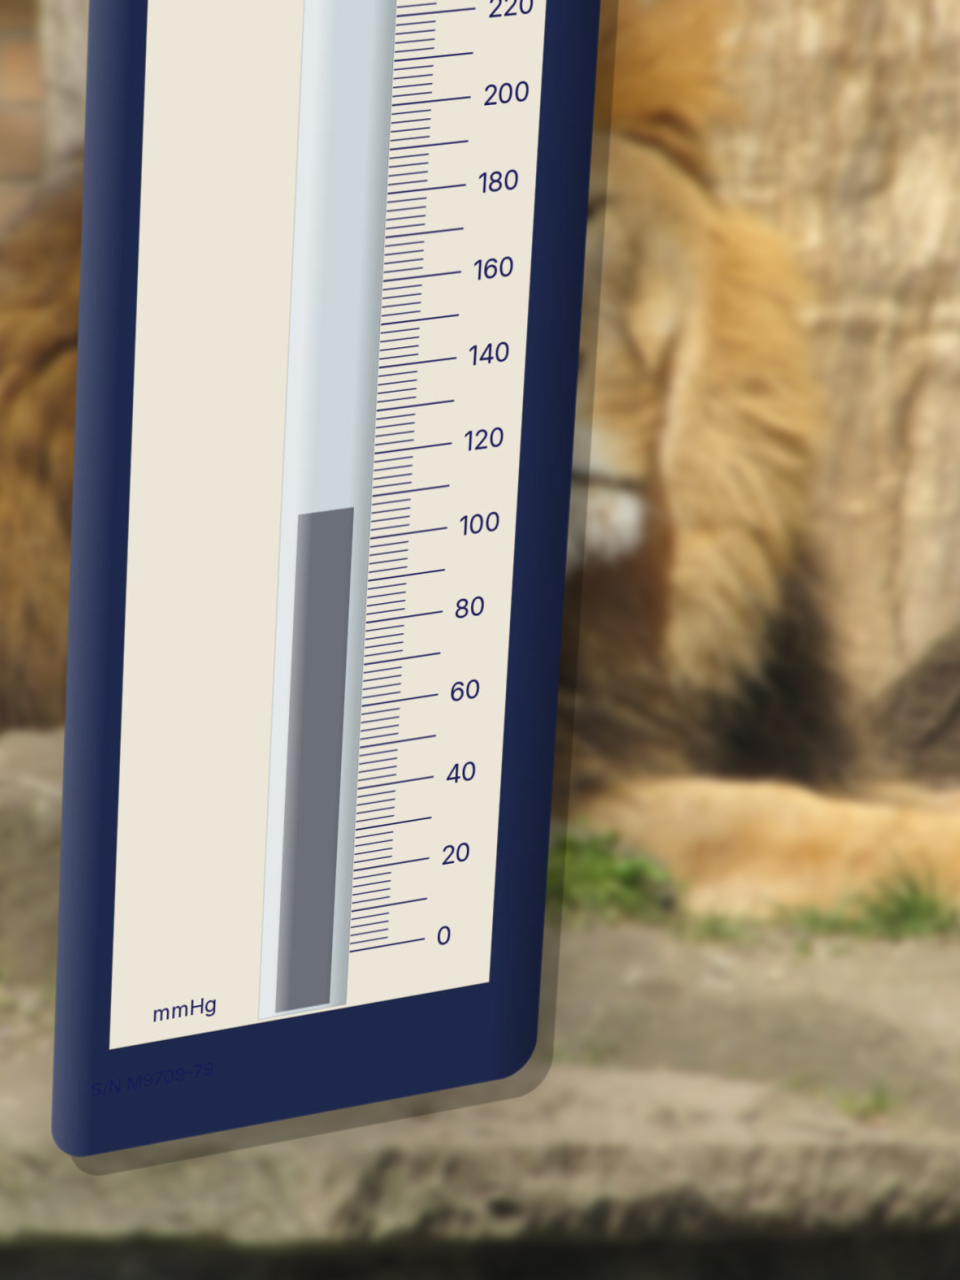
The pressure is mmHg 108
